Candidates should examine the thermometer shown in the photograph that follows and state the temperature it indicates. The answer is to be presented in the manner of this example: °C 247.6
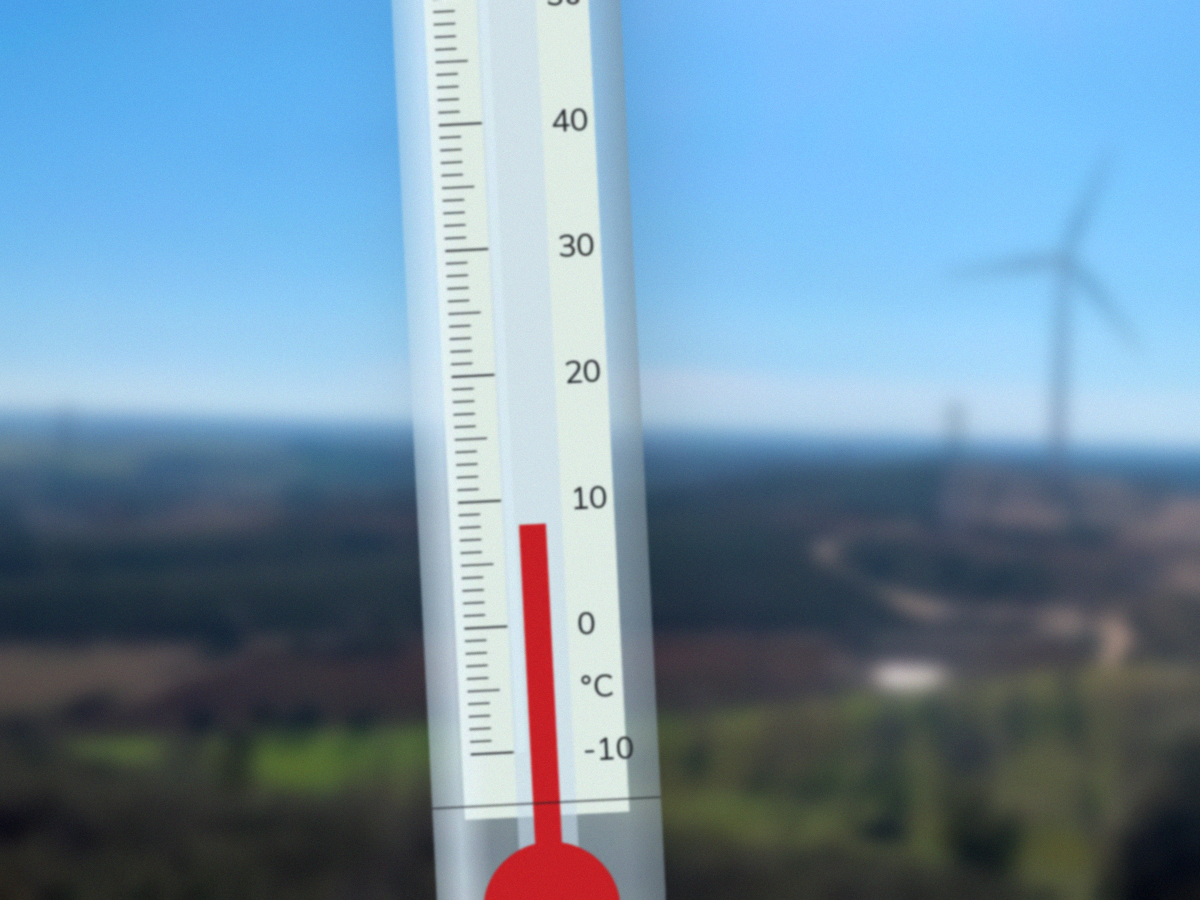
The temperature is °C 8
